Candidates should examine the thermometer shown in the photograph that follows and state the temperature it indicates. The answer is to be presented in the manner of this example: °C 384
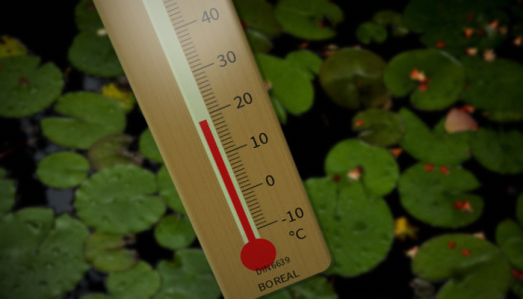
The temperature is °C 19
